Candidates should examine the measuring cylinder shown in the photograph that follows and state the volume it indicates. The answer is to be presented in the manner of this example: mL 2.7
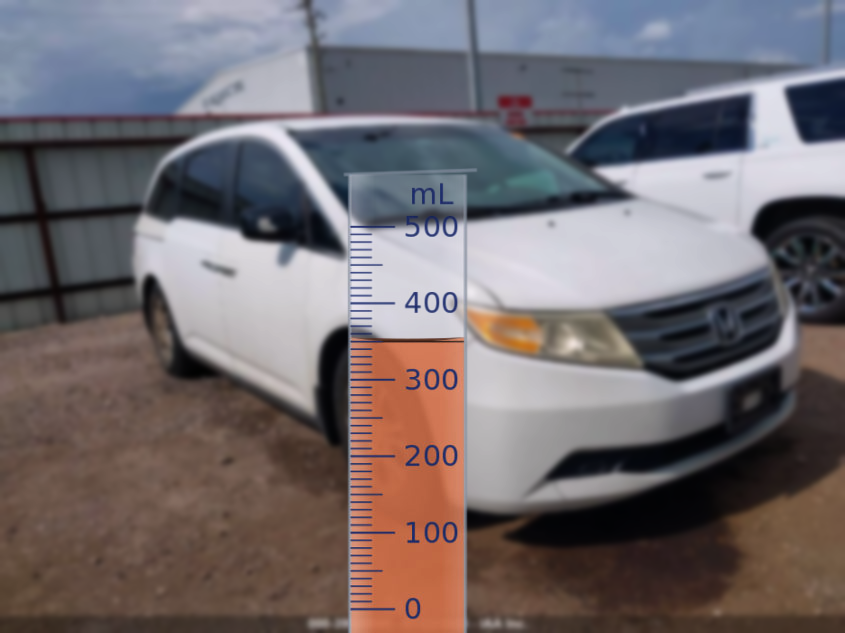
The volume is mL 350
